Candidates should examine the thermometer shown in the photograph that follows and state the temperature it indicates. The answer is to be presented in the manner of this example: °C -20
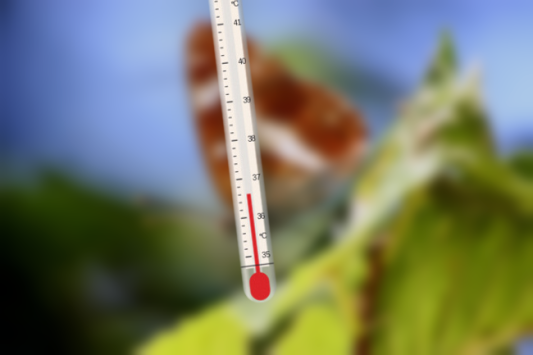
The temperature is °C 36.6
